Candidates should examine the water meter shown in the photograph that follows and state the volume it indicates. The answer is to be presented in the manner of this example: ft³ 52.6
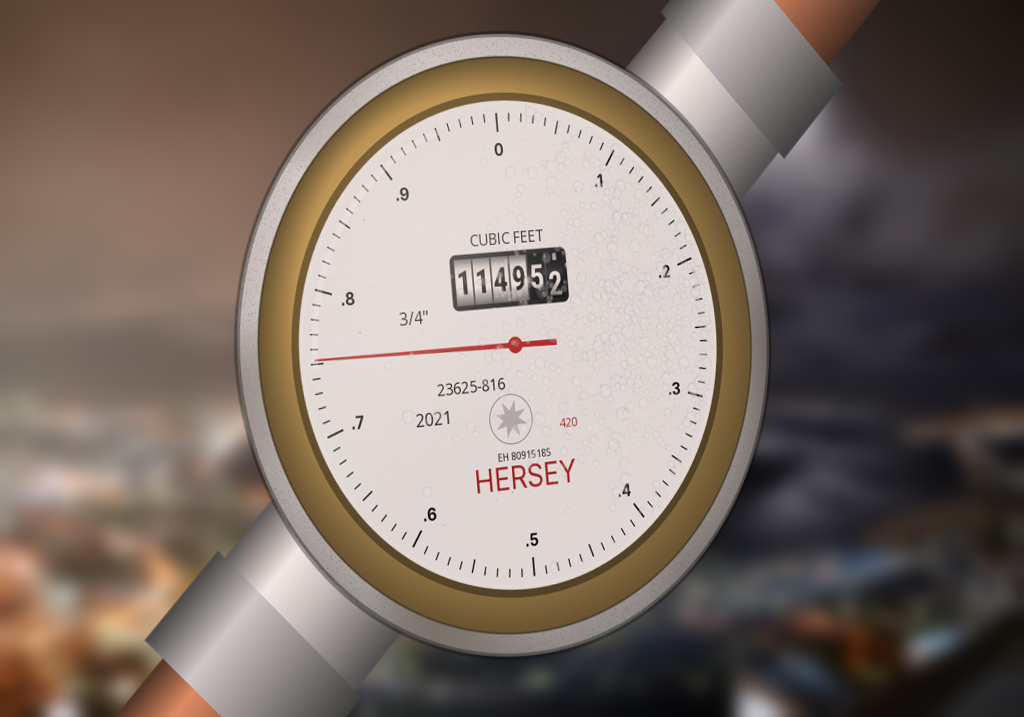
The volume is ft³ 114951.75
